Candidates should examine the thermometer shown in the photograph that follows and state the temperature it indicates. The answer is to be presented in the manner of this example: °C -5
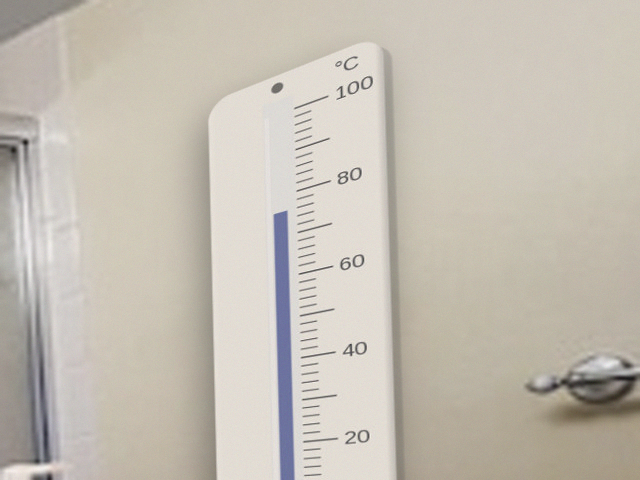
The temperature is °C 76
